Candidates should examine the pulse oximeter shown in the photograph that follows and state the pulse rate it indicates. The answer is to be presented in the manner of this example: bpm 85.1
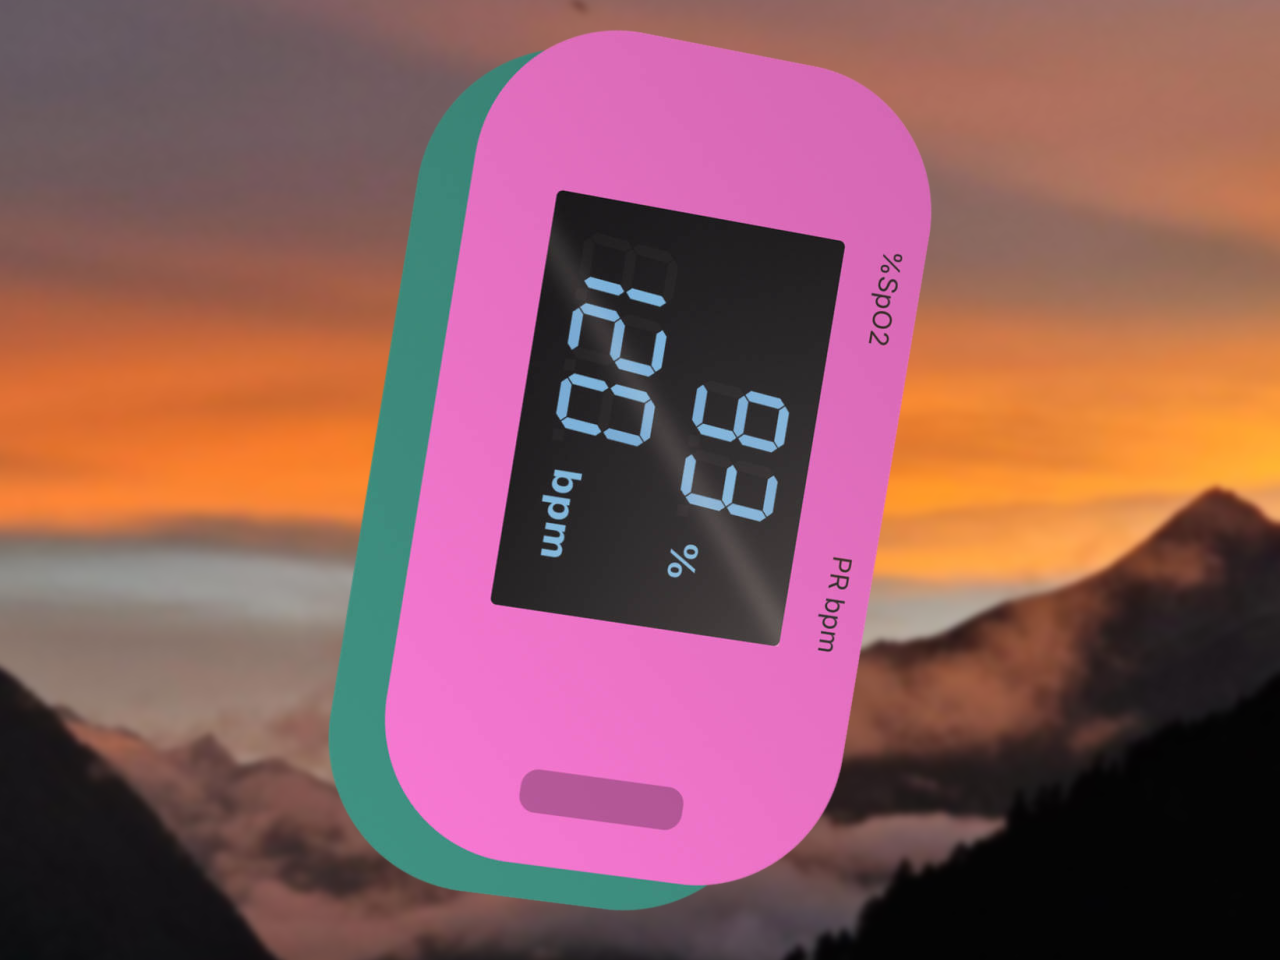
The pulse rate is bpm 120
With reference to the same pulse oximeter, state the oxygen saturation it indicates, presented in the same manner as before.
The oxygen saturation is % 93
